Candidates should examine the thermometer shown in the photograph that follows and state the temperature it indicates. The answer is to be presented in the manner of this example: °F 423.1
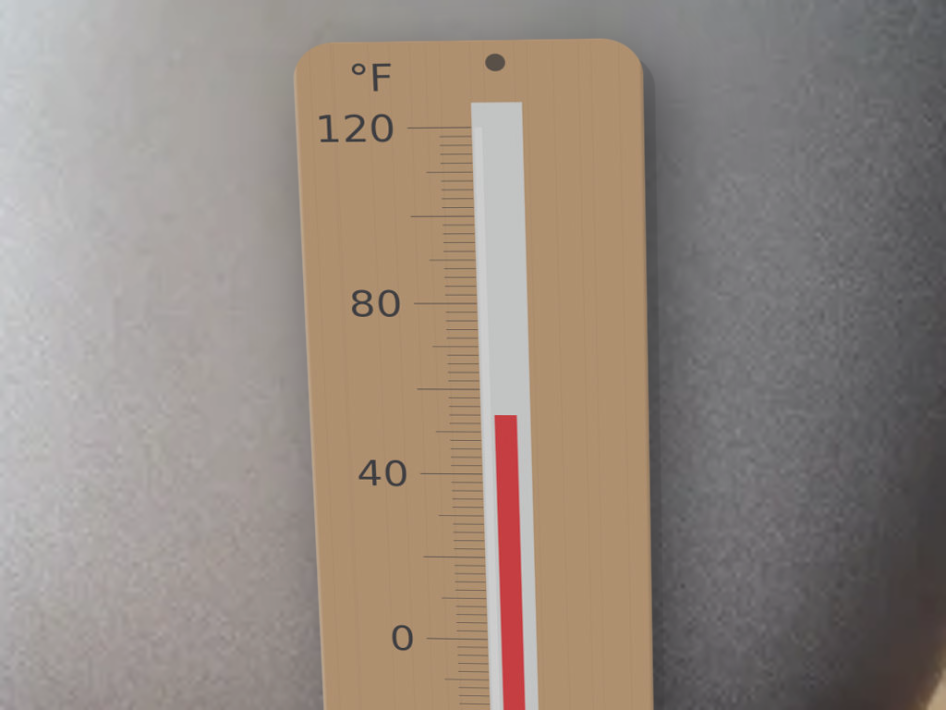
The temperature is °F 54
